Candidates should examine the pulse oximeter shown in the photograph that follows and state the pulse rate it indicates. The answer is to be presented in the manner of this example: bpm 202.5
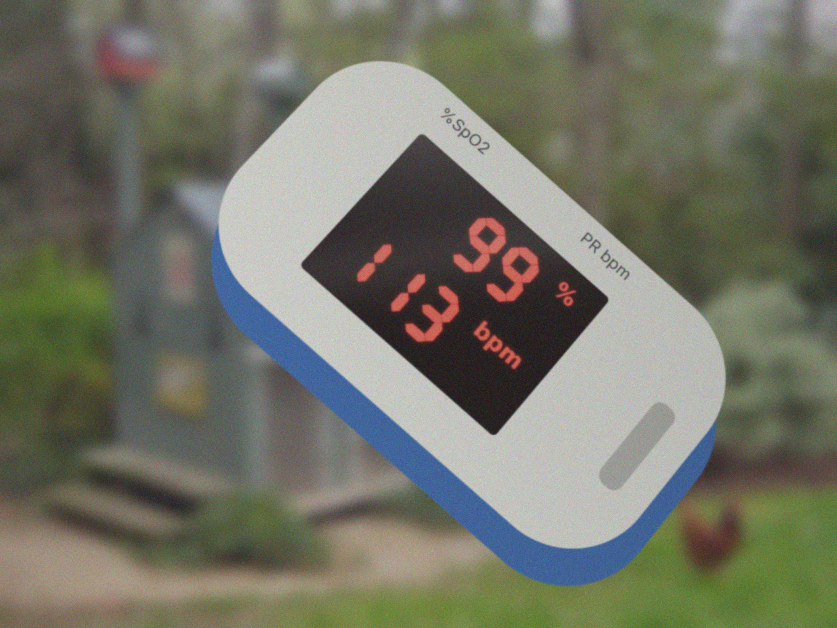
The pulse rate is bpm 113
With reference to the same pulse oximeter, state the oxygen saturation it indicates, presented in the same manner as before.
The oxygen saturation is % 99
